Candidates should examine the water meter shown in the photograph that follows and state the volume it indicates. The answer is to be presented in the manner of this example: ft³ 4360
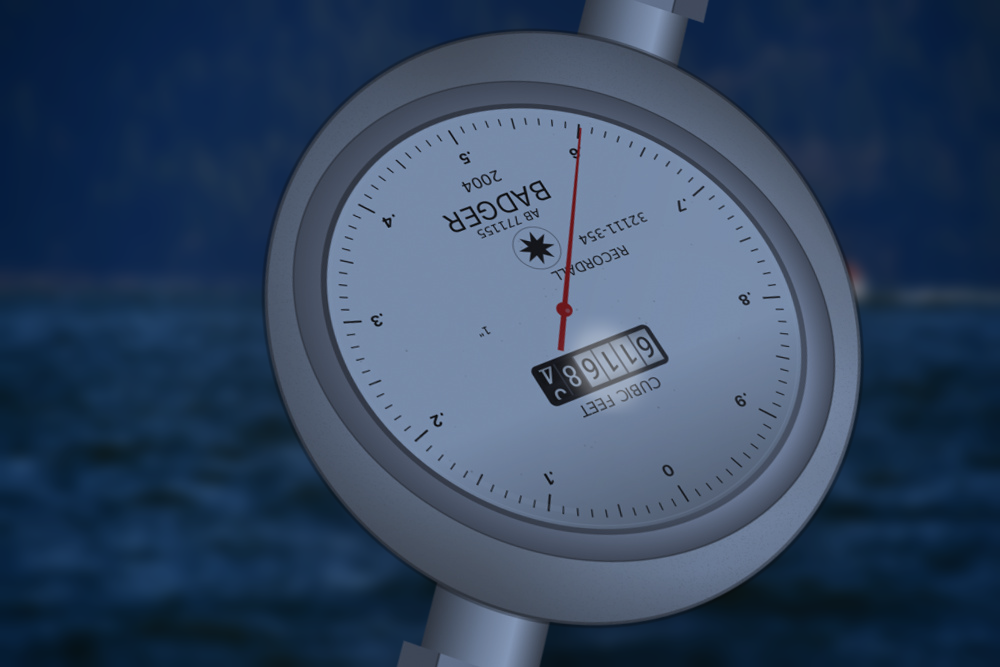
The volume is ft³ 611683.60
